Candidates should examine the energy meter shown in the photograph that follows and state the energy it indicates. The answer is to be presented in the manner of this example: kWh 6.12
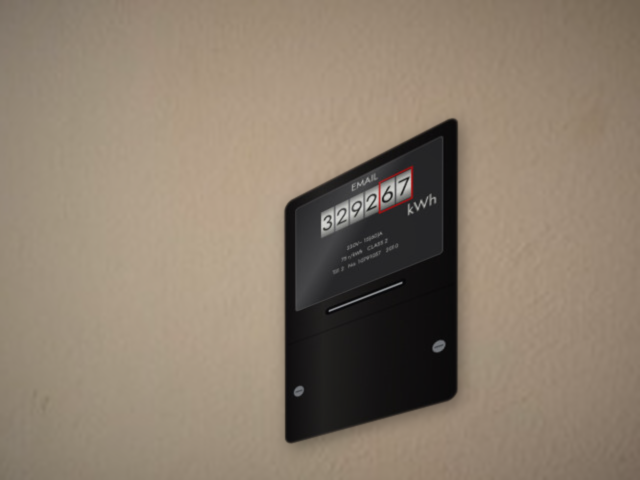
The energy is kWh 3292.67
